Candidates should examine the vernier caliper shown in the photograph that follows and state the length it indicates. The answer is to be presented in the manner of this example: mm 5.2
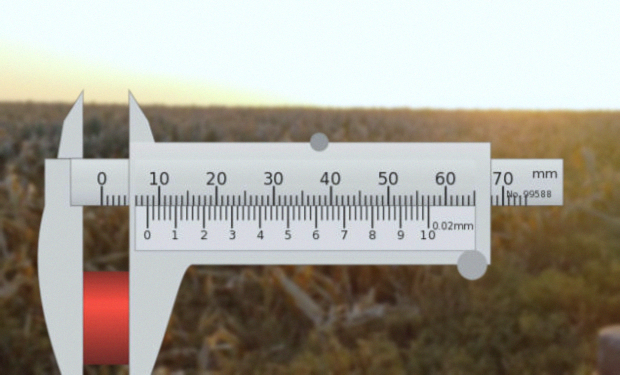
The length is mm 8.0
